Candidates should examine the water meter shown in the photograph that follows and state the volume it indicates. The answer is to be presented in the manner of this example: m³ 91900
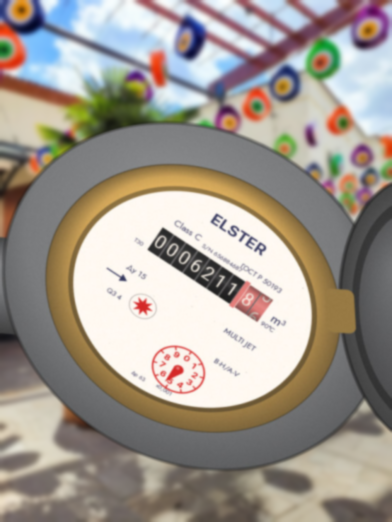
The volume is m³ 6211.855
